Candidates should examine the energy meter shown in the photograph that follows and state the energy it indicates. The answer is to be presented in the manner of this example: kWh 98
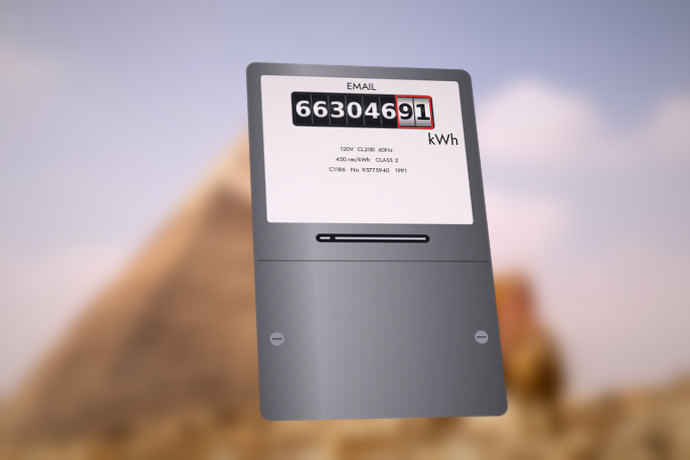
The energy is kWh 663046.91
